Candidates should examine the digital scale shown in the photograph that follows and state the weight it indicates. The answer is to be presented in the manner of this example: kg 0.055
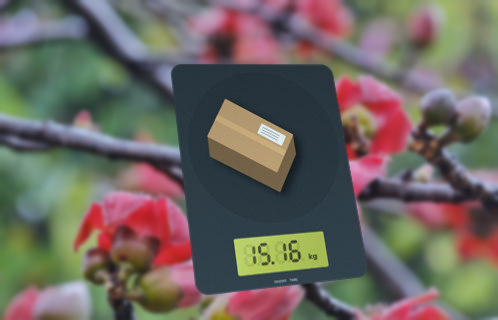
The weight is kg 15.16
